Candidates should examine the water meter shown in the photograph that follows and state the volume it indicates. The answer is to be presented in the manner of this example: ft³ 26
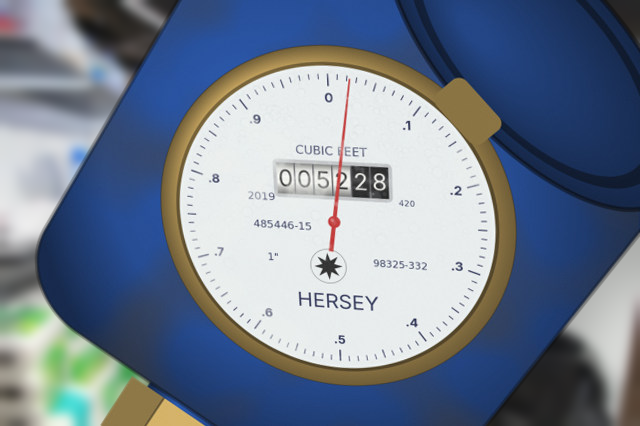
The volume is ft³ 5228.02
